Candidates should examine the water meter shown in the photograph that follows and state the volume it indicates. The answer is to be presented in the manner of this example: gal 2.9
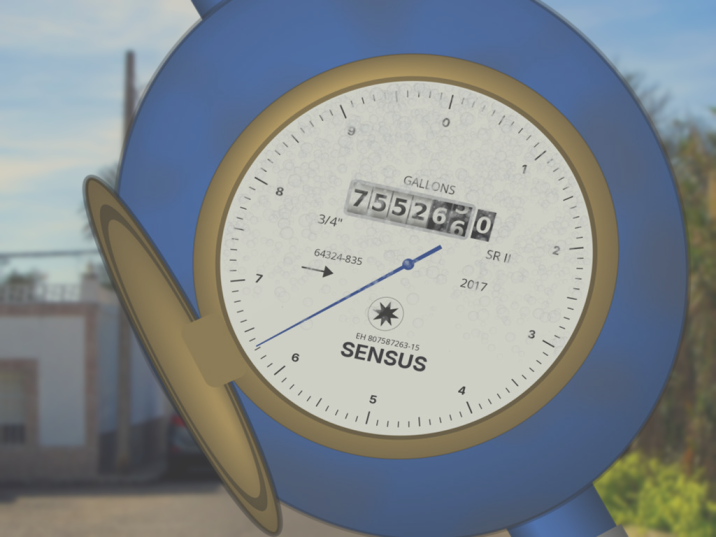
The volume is gal 7552656.3
